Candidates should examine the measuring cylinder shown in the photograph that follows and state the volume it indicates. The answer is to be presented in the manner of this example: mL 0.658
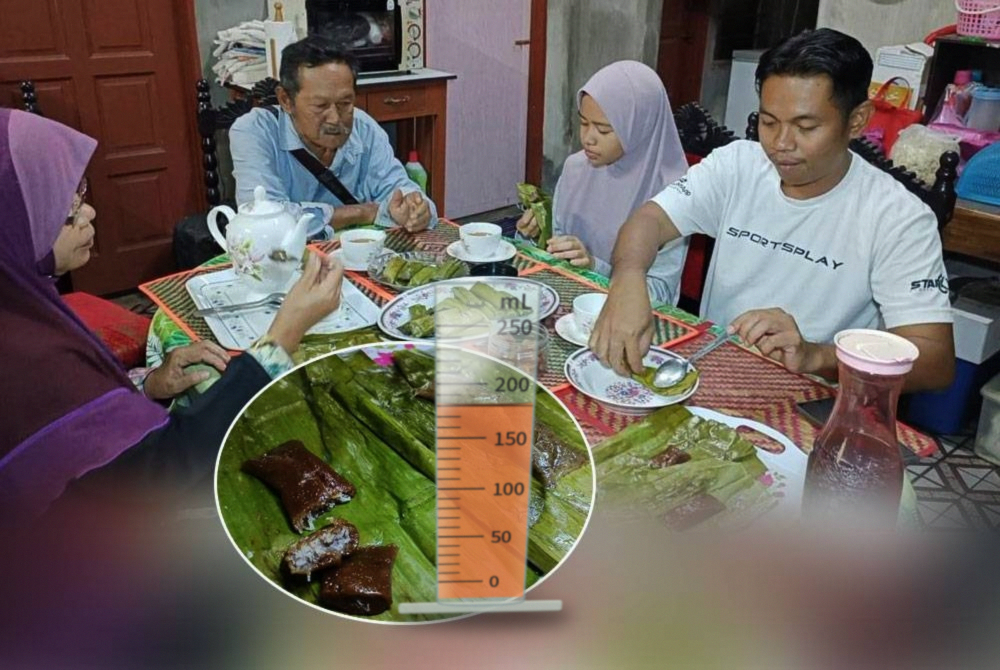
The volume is mL 180
